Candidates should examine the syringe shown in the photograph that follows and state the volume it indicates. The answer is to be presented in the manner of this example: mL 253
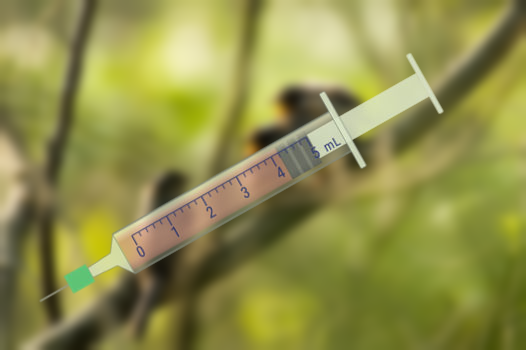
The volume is mL 4.2
